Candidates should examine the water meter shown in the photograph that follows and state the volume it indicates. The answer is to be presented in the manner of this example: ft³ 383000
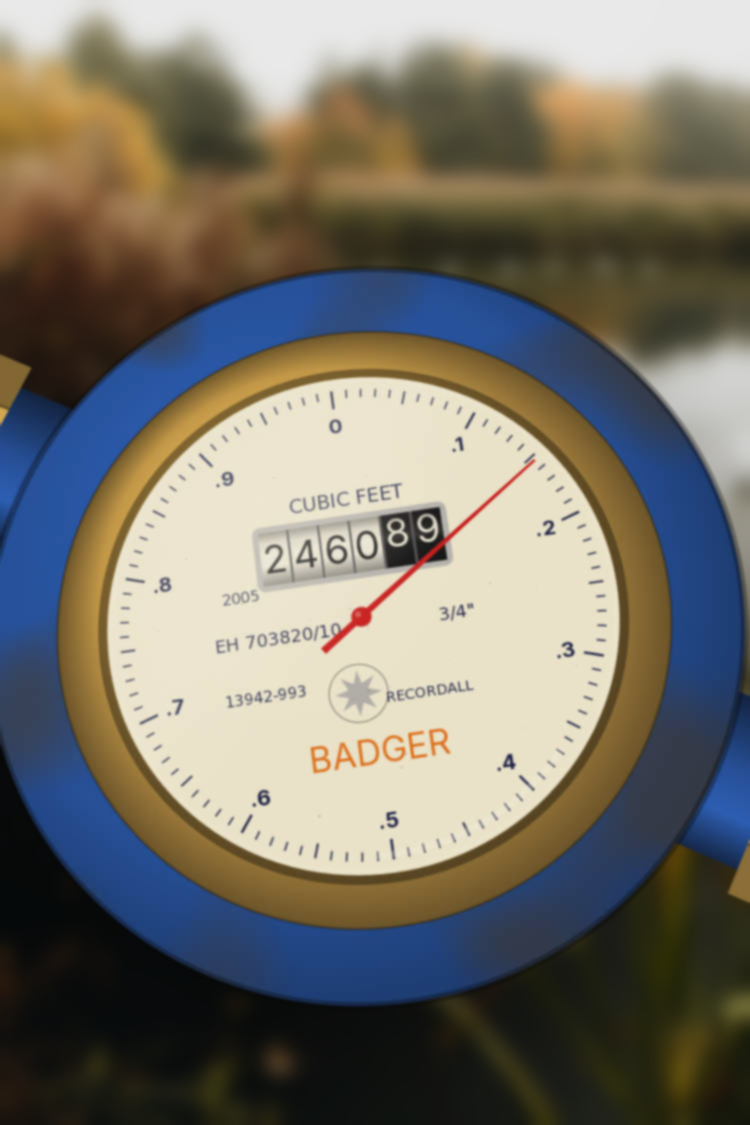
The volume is ft³ 246089.15
